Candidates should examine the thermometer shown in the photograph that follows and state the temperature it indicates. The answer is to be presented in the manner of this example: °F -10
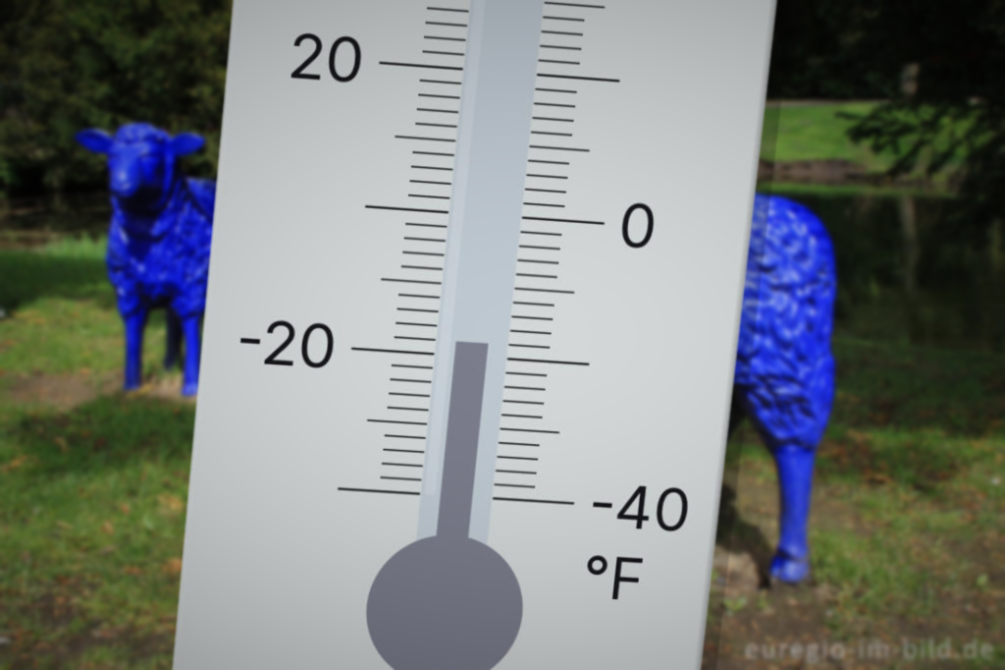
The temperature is °F -18
